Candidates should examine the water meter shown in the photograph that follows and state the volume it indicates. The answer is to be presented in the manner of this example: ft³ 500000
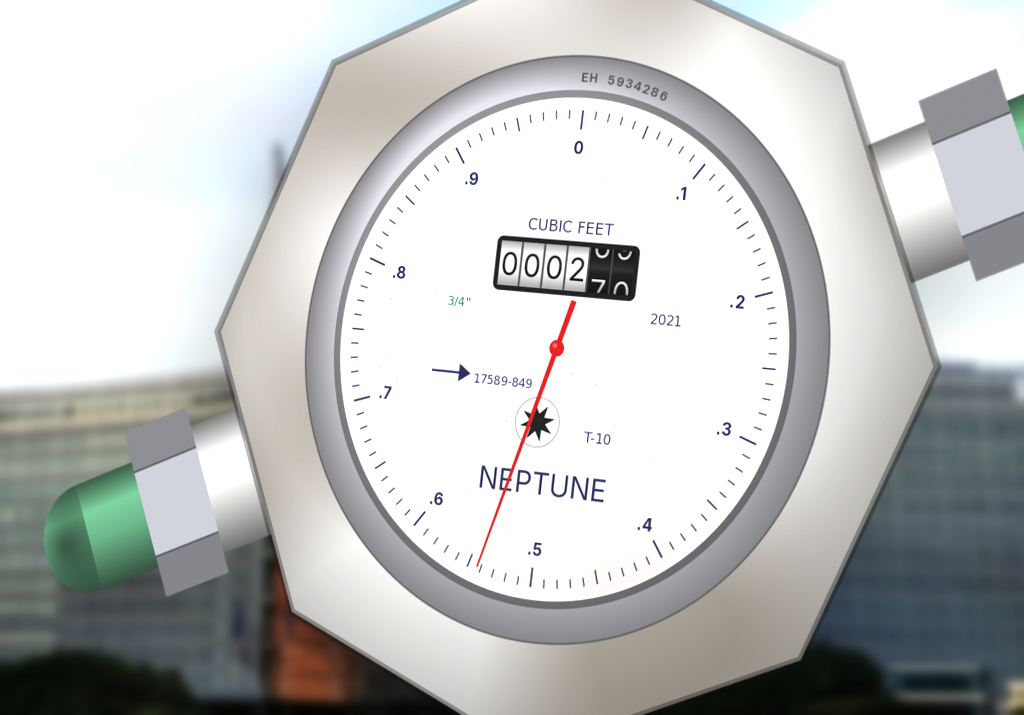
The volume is ft³ 269.54
